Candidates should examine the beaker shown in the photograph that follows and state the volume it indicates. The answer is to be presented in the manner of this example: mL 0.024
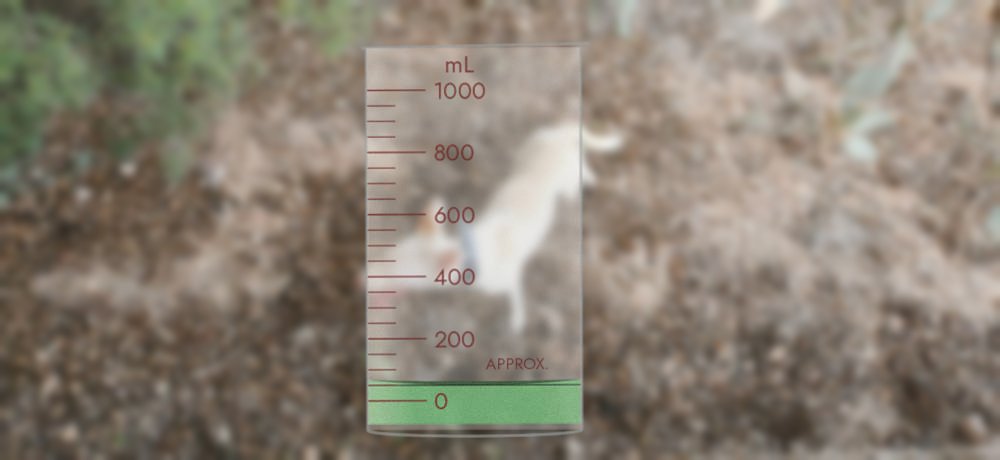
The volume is mL 50
